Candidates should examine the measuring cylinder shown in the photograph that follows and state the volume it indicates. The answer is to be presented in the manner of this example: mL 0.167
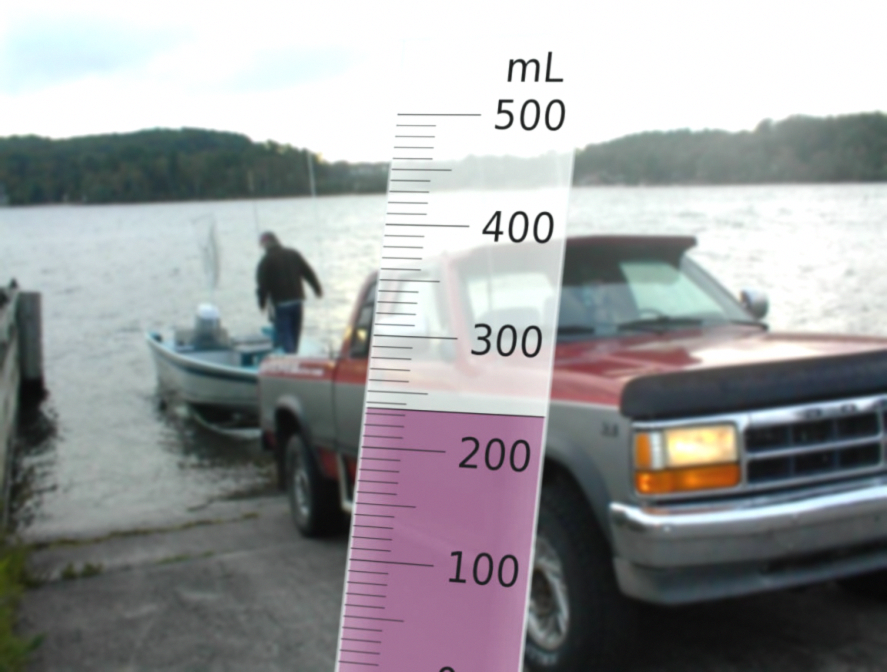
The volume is mL 235
